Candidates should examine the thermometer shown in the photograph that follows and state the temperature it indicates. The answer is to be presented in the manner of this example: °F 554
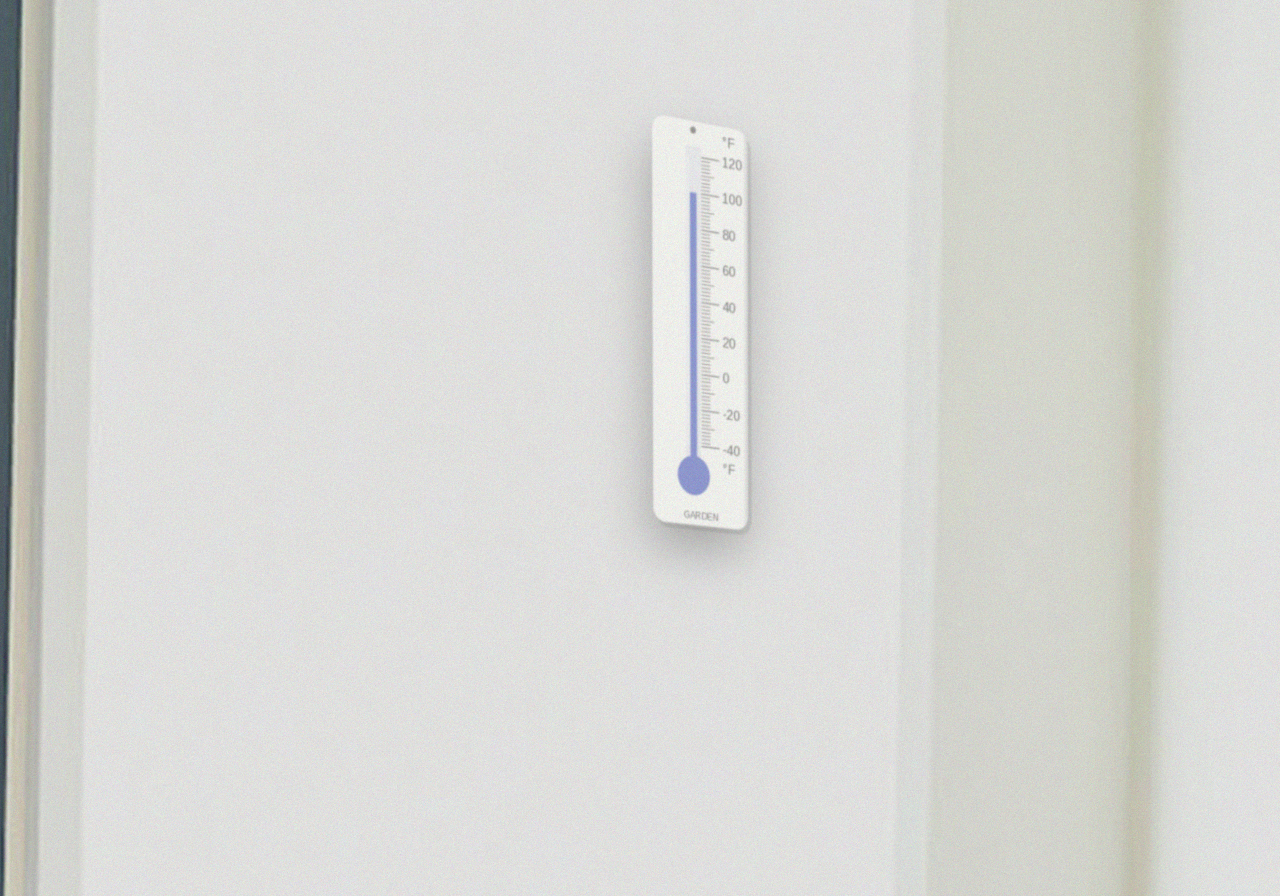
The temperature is °F 100
